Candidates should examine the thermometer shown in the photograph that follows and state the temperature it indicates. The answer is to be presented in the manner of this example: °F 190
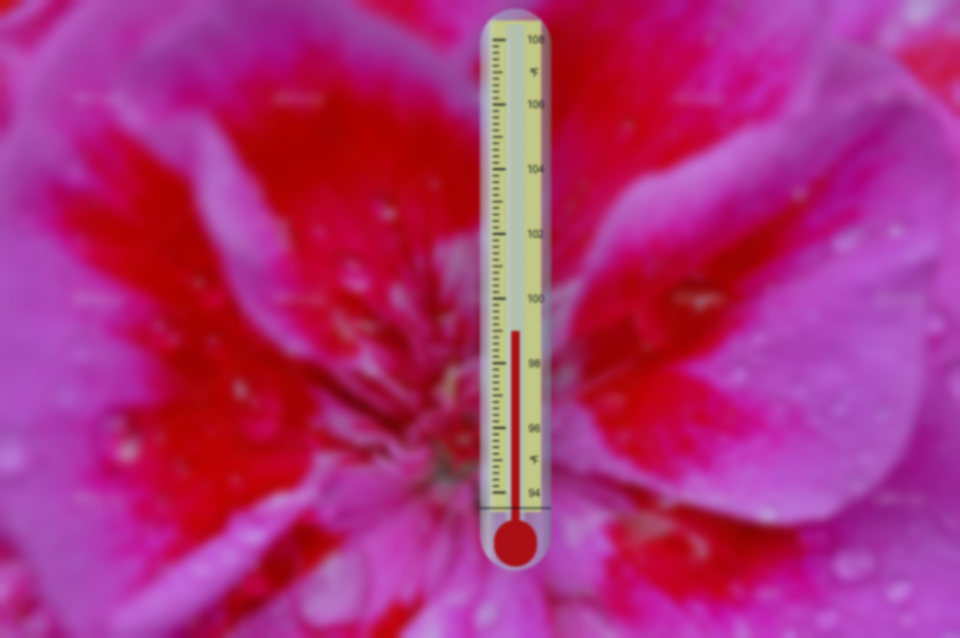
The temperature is °F 99
